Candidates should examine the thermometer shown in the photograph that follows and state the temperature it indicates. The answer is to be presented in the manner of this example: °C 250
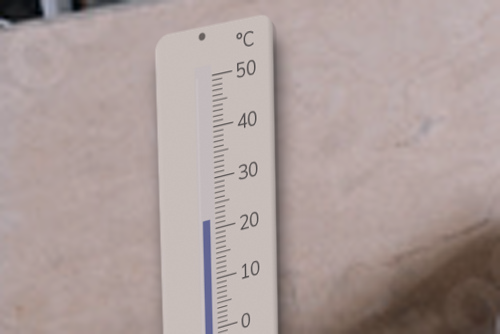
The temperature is °C 22
